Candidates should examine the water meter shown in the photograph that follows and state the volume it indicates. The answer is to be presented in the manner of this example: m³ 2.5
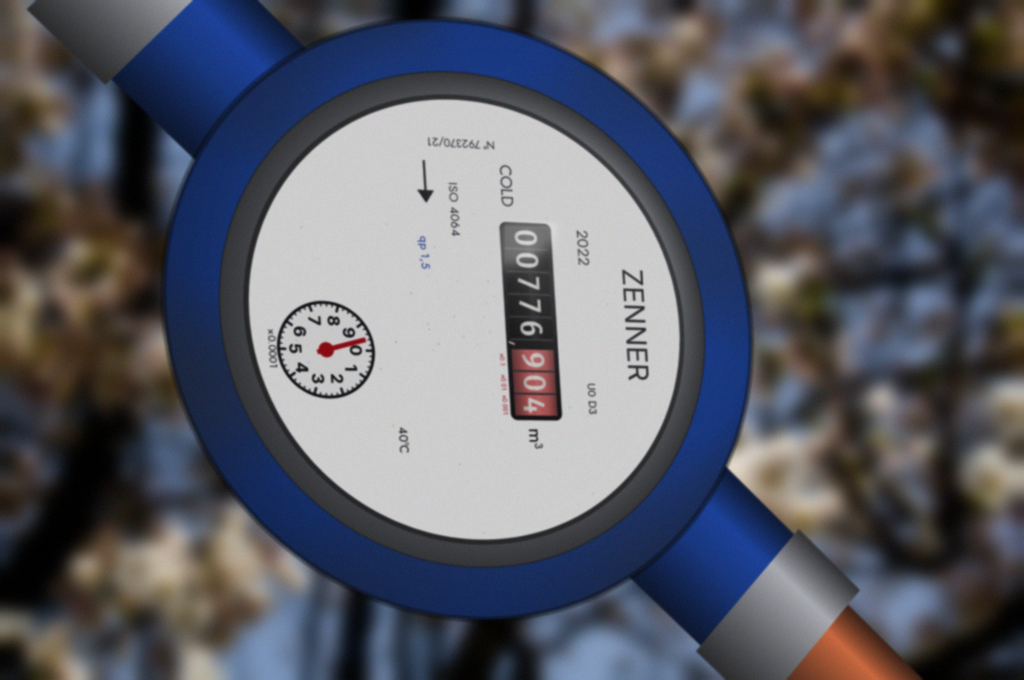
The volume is m³ 776.9039
